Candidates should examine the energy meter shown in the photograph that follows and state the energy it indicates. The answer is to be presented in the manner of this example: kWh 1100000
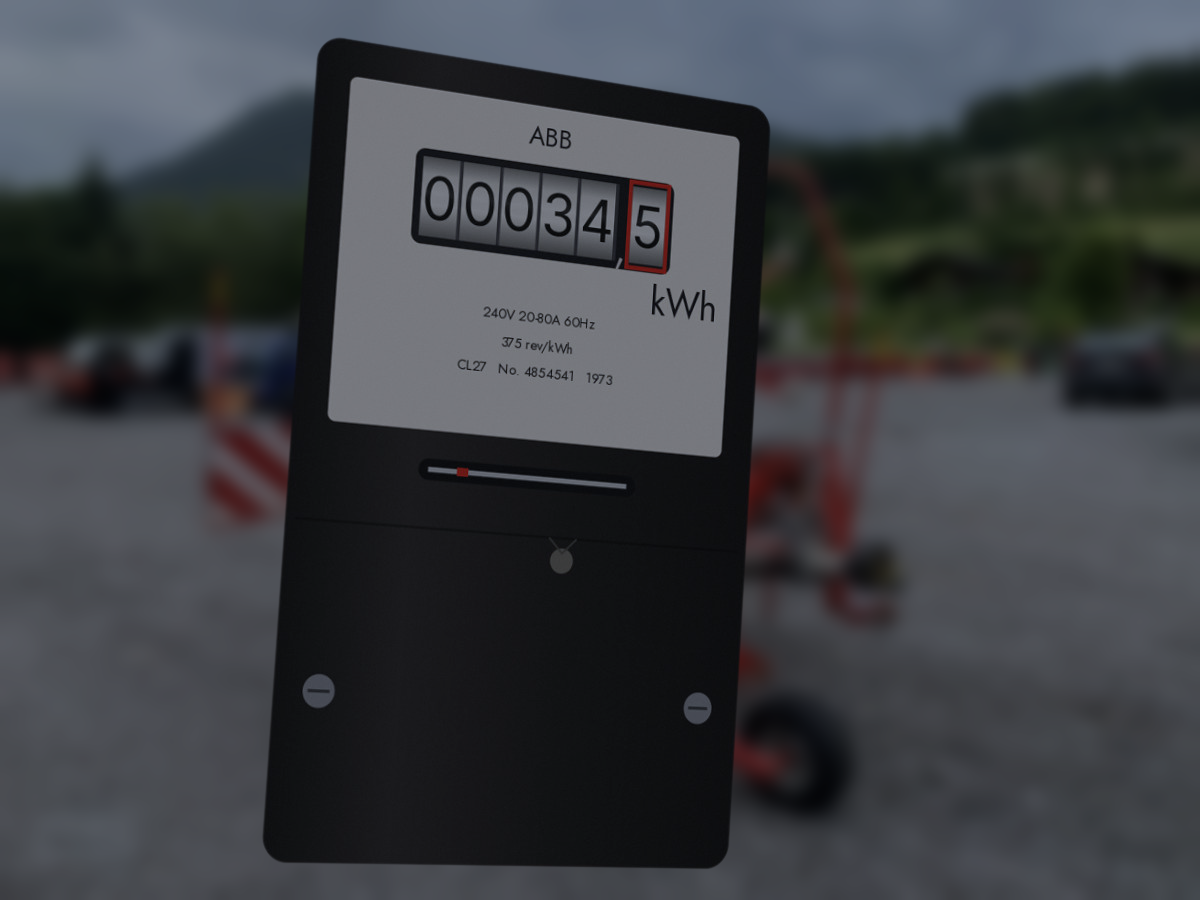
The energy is kWh 34.5
